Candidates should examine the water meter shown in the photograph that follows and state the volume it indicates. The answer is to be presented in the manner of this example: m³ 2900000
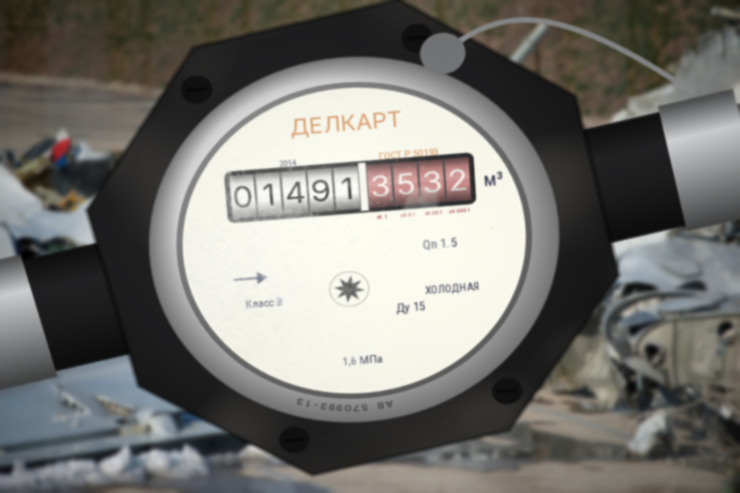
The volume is m³ 1491.3532
